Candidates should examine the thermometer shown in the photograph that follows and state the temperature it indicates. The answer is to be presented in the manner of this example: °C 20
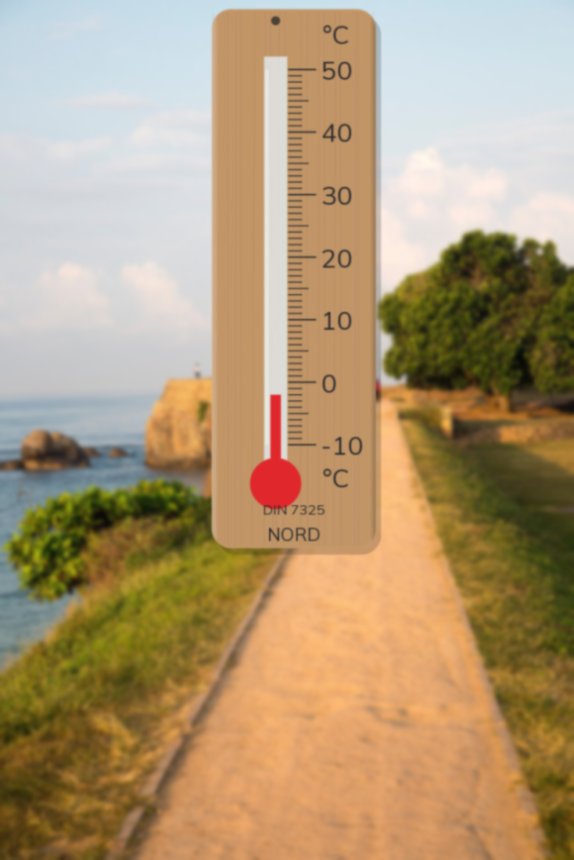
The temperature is °C -2
